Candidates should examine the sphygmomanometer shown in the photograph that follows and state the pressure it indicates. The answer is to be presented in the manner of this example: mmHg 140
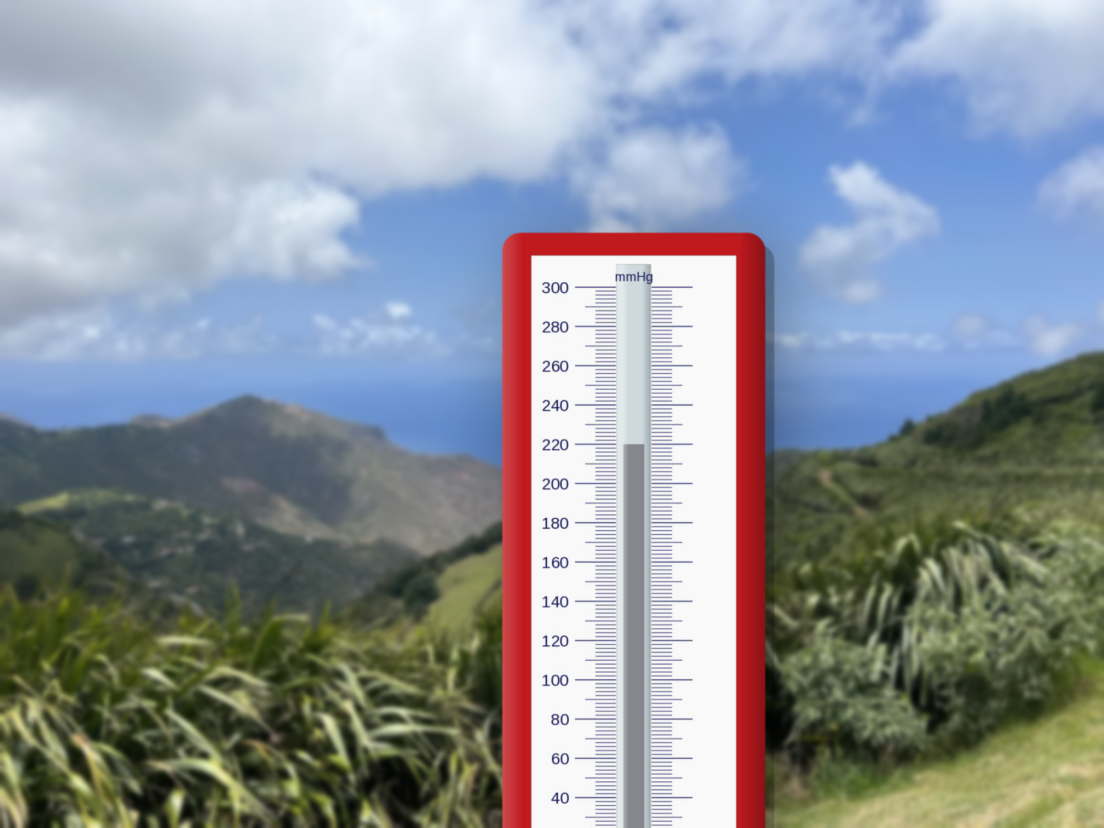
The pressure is mmHg 220
